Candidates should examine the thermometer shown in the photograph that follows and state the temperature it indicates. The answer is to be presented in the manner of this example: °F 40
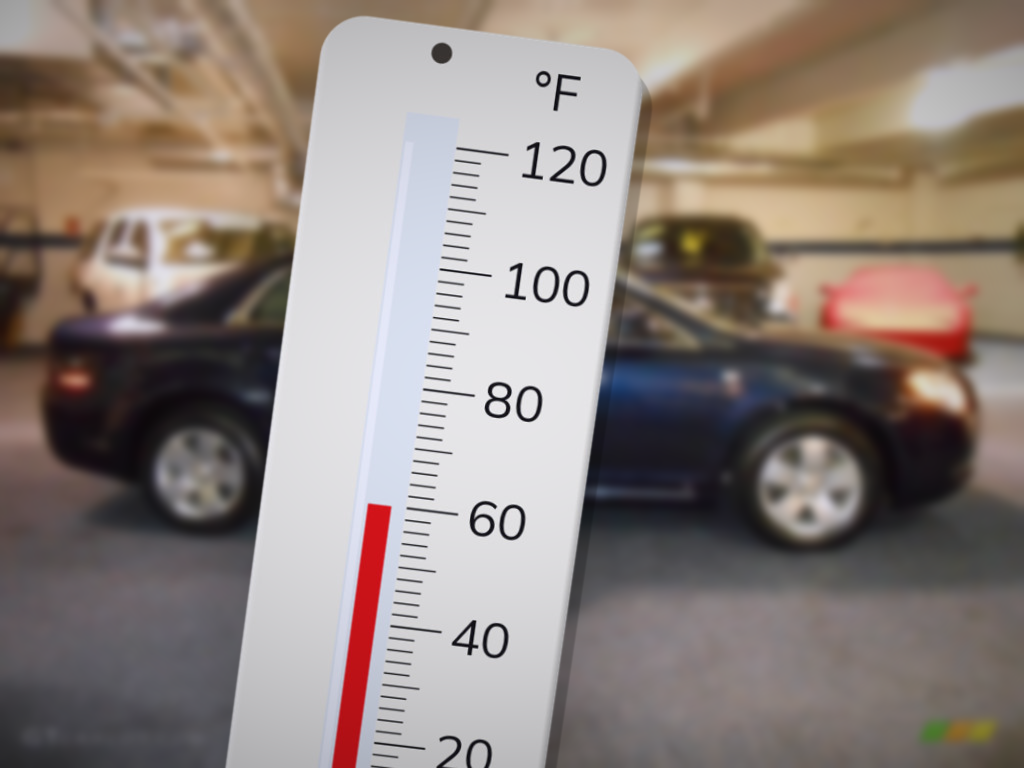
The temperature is °F 60
